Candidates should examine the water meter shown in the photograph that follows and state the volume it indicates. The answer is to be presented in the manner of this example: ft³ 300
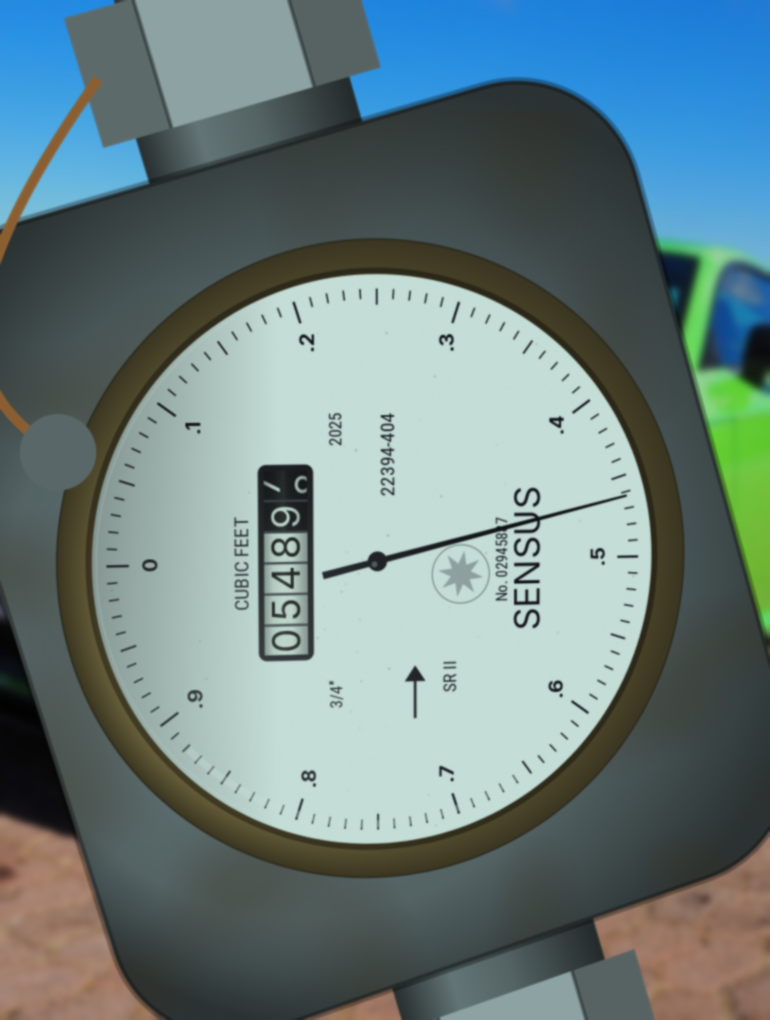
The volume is ft³ 54897.46
